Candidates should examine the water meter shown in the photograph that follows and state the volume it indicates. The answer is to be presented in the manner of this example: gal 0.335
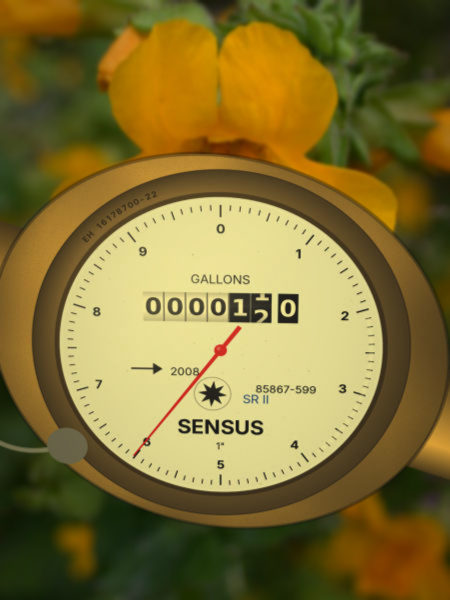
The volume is gal 116.0
